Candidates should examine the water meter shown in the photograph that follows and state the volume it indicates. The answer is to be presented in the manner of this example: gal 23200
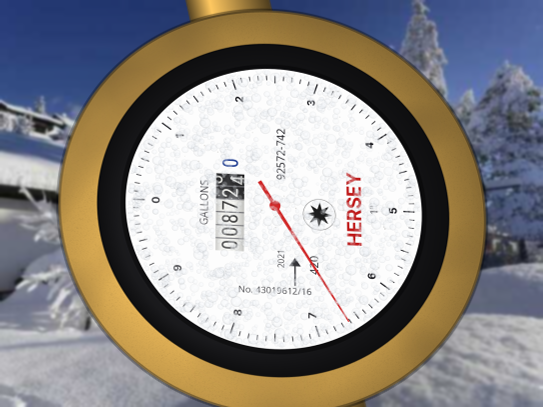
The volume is gal 87236.6
